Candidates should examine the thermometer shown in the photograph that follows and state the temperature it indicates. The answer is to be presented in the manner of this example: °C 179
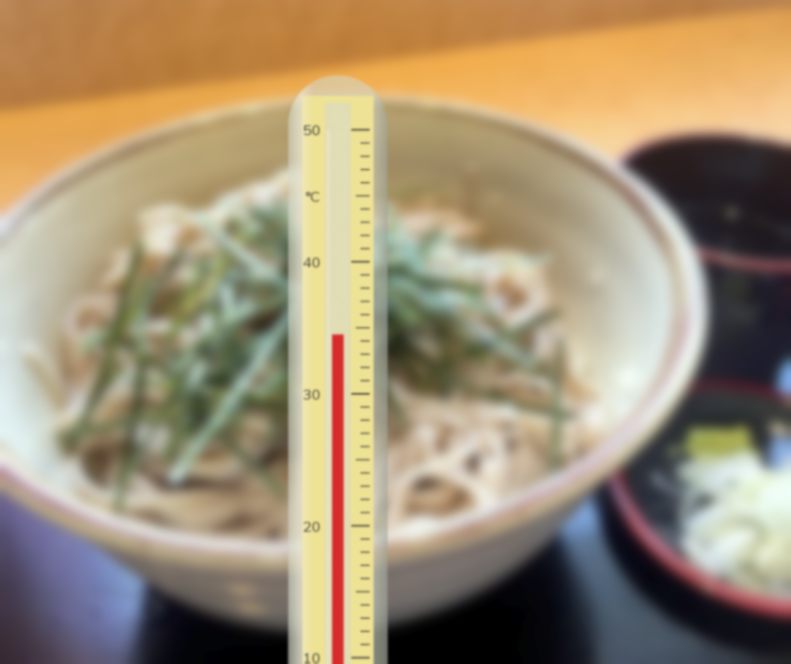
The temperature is °C 34.5
